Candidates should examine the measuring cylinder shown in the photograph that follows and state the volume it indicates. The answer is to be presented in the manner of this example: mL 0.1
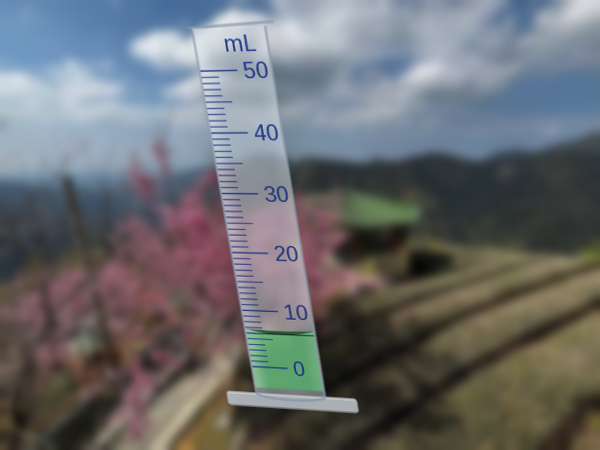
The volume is mL 6
